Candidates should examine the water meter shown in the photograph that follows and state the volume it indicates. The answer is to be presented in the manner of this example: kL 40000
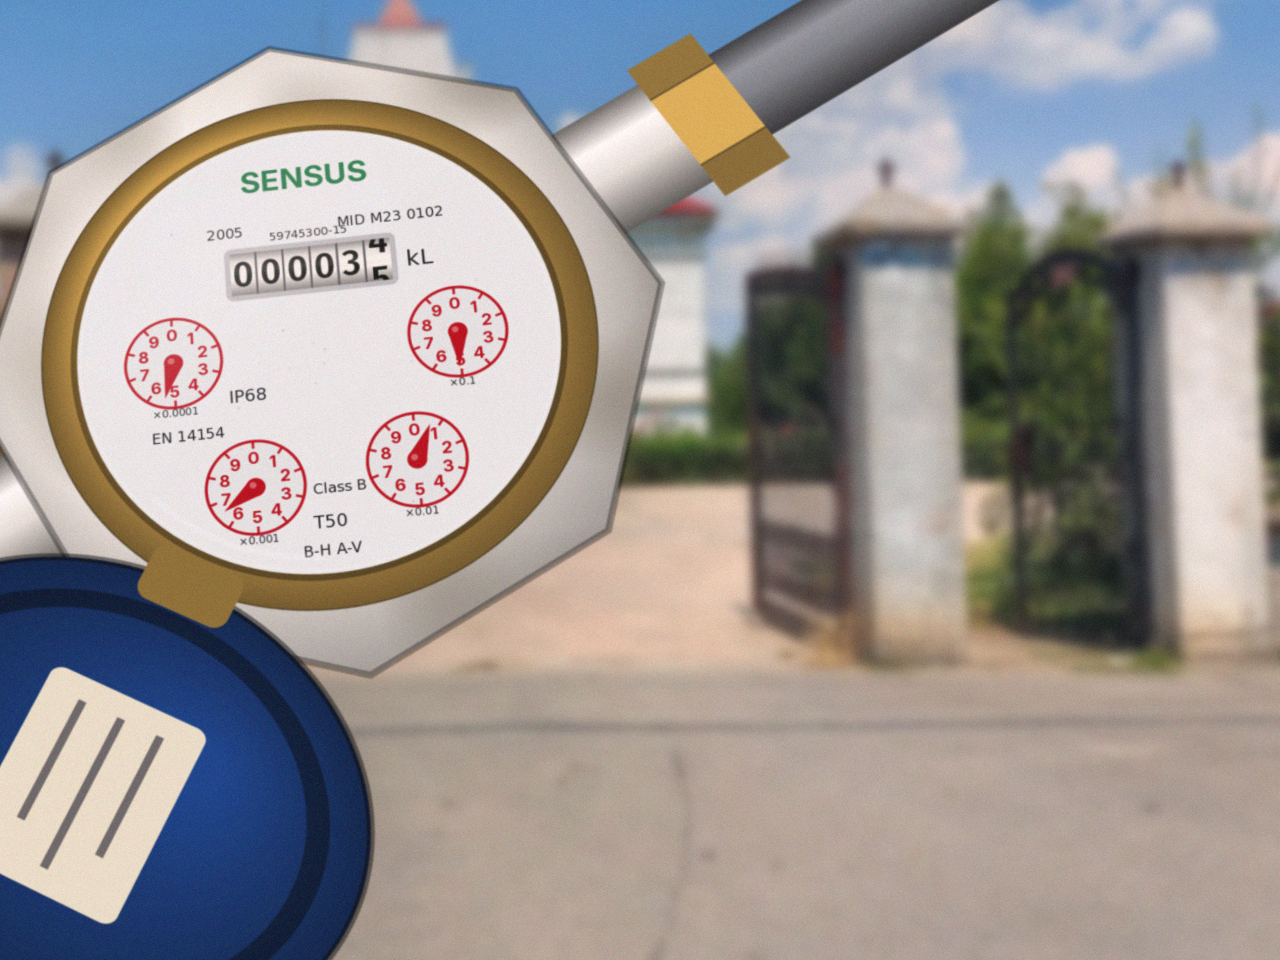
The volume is kL 34.5065
